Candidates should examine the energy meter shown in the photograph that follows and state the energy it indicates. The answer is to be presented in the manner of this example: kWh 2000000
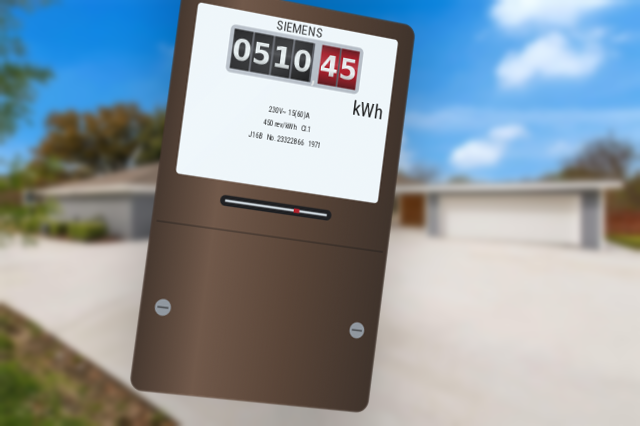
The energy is kWh 510.45
